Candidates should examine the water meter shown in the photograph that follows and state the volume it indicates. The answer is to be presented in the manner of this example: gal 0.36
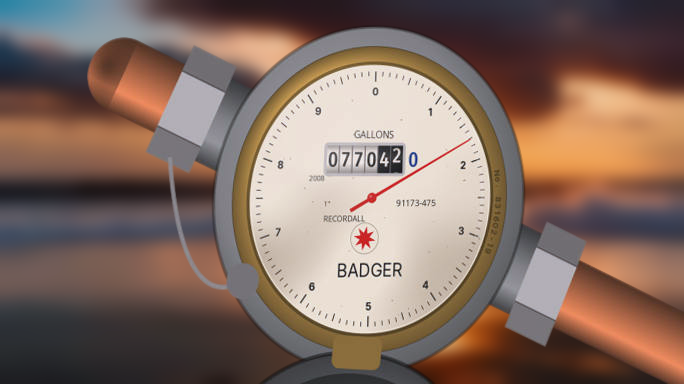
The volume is gal 770421.7
